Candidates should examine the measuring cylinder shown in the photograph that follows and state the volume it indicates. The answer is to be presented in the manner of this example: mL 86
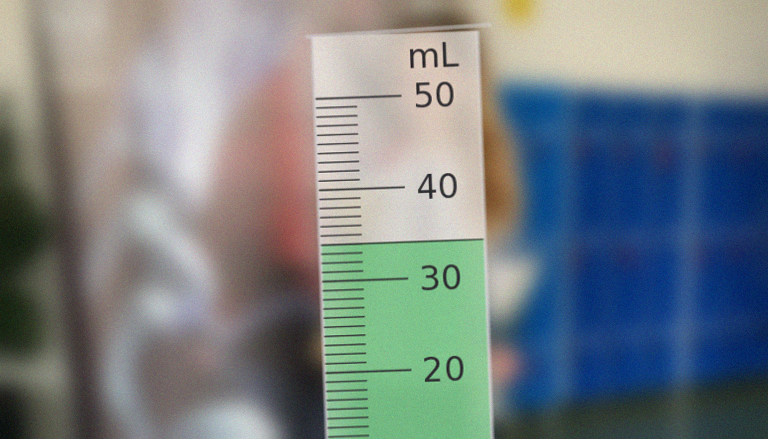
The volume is mL 34
